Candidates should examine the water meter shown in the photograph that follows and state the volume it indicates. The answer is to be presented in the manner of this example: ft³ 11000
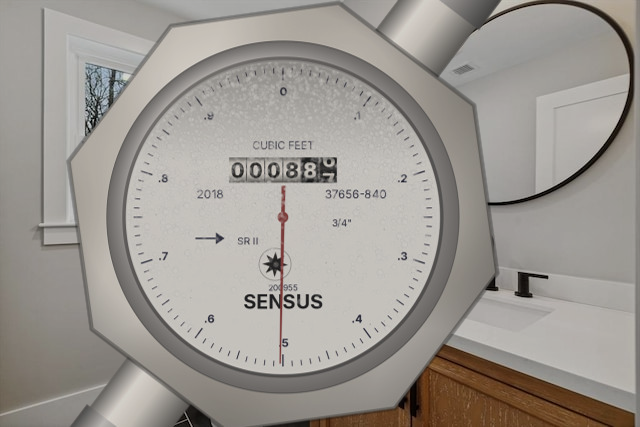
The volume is ft³ 886.50
